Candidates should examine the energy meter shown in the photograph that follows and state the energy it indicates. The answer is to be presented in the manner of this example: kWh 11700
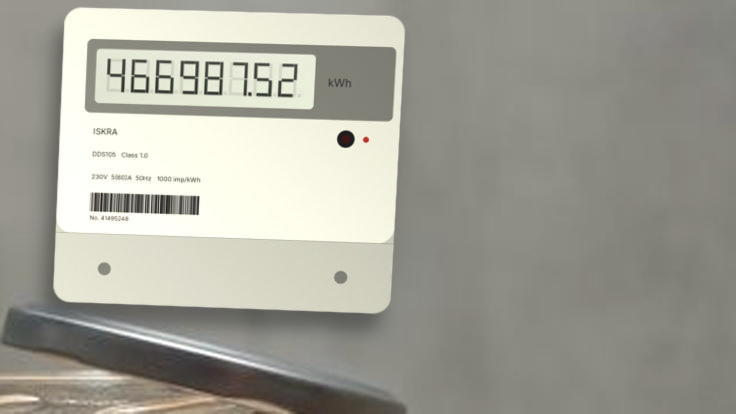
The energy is kWh 466987.52
